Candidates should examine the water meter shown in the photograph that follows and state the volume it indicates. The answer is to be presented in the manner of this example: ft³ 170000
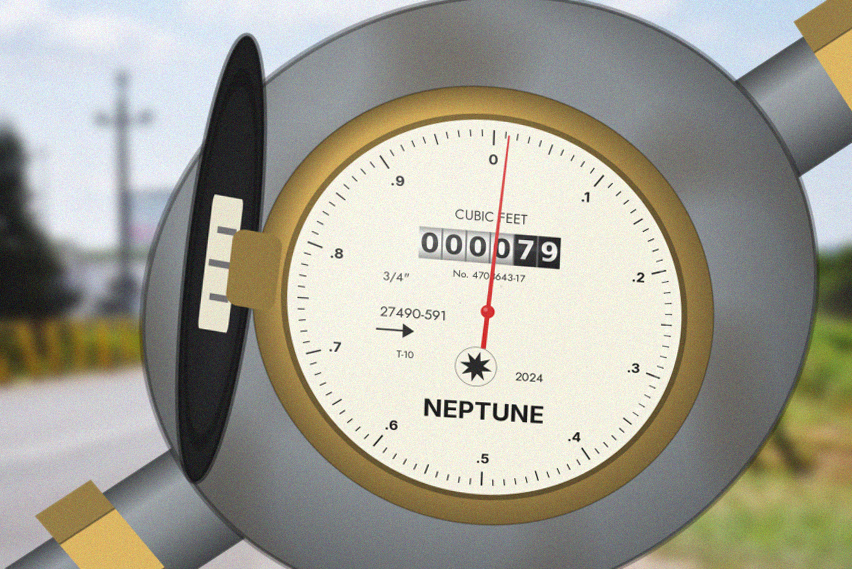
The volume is ft³ 79.01
